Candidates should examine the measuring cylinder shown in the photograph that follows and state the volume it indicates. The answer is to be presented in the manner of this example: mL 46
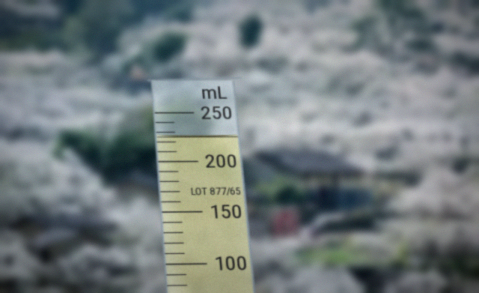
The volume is mL 225
